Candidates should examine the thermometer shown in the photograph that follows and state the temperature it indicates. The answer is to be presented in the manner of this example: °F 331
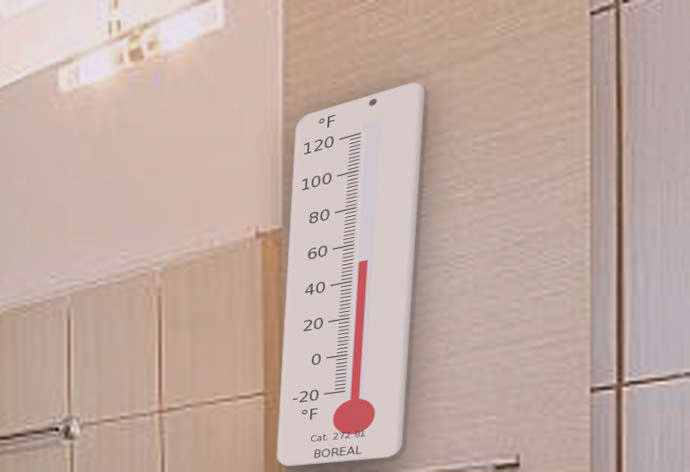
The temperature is °F 50
